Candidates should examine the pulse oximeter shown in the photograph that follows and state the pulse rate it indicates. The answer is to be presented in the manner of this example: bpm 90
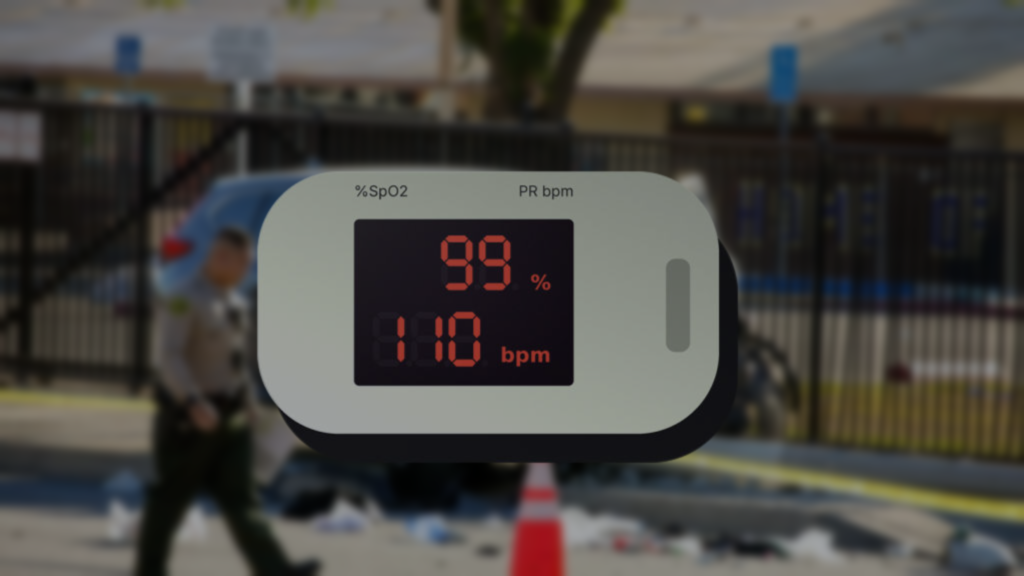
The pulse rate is bpm 110
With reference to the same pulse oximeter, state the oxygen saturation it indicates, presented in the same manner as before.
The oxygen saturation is % 99
